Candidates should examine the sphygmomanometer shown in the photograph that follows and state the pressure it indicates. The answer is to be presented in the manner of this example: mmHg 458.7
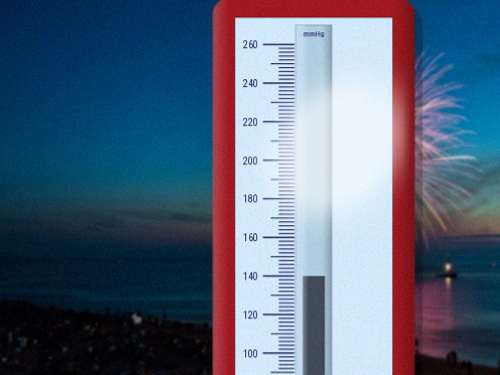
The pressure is mmHg 140
